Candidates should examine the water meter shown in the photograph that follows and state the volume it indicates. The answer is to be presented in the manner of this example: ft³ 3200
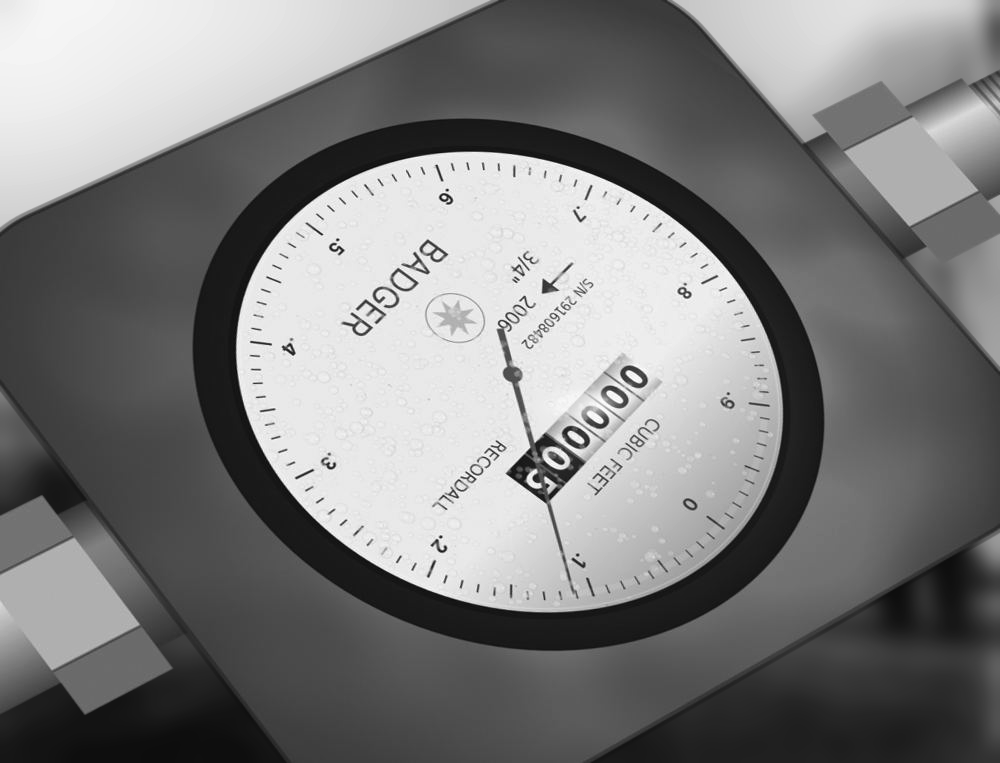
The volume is ft³ 5.11
